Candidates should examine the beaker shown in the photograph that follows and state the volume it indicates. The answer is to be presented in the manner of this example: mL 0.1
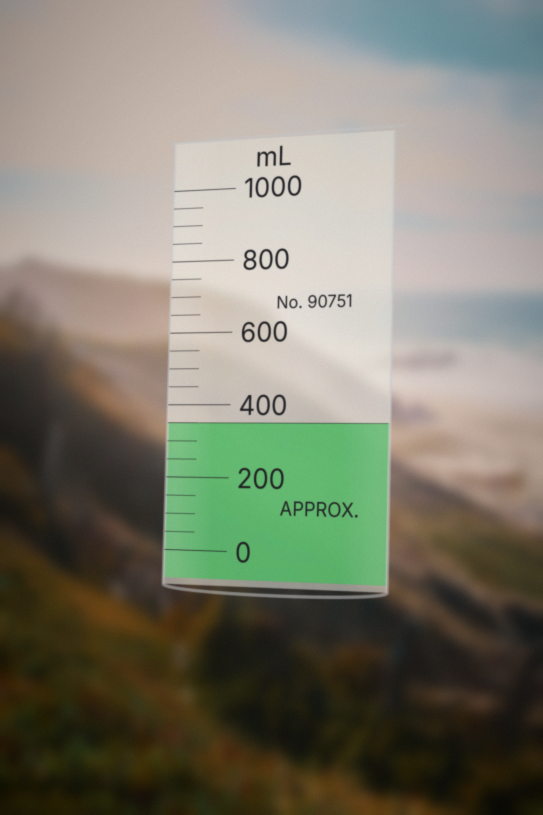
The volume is mL 350
